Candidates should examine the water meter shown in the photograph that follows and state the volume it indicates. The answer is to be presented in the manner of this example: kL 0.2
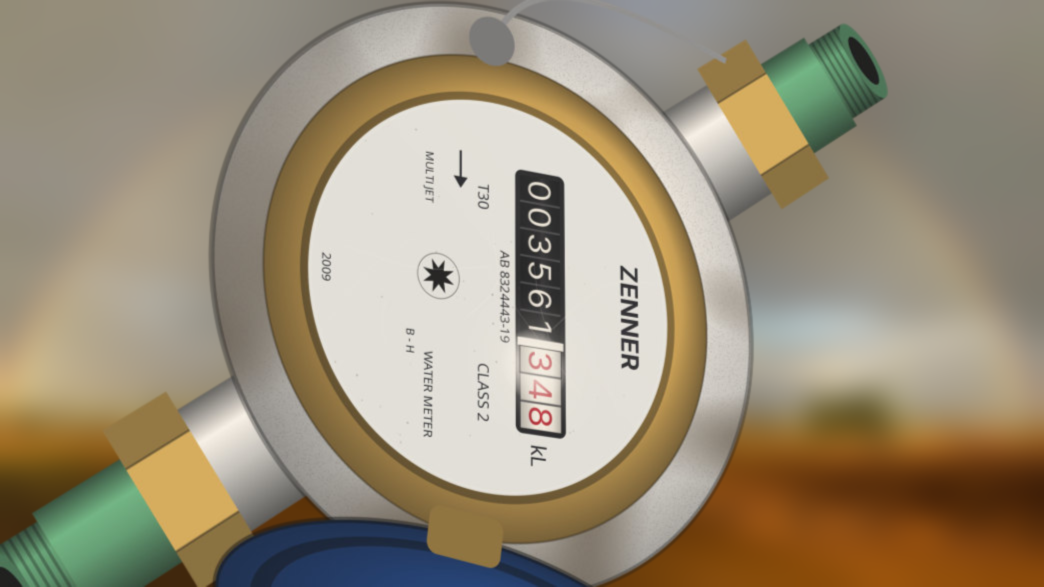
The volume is kL 3561.348
